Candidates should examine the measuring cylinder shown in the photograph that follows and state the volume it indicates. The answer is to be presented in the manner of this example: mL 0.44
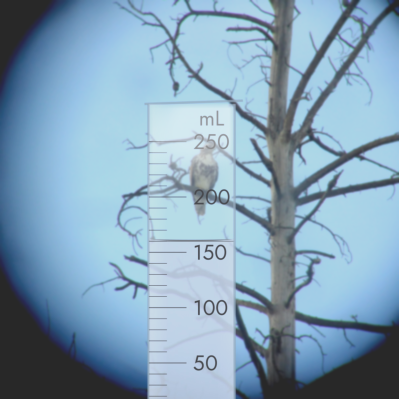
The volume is mL 160
